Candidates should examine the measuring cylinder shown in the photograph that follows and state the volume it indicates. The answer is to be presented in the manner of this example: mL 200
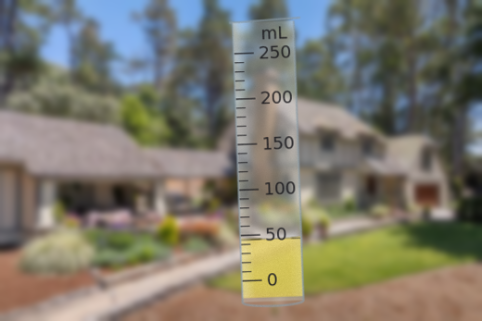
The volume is mL 45
